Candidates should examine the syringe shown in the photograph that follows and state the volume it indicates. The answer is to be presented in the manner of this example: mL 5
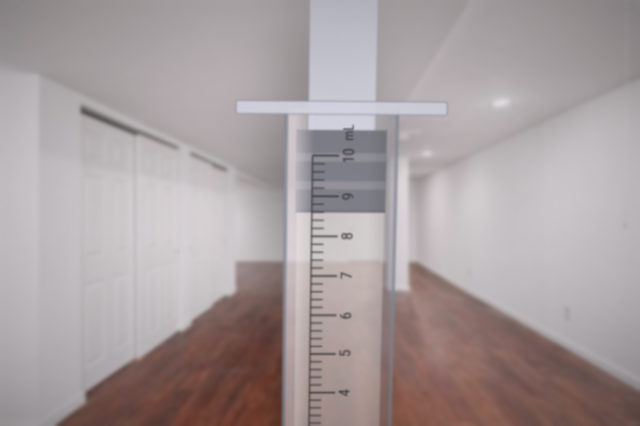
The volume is mL 8.6
